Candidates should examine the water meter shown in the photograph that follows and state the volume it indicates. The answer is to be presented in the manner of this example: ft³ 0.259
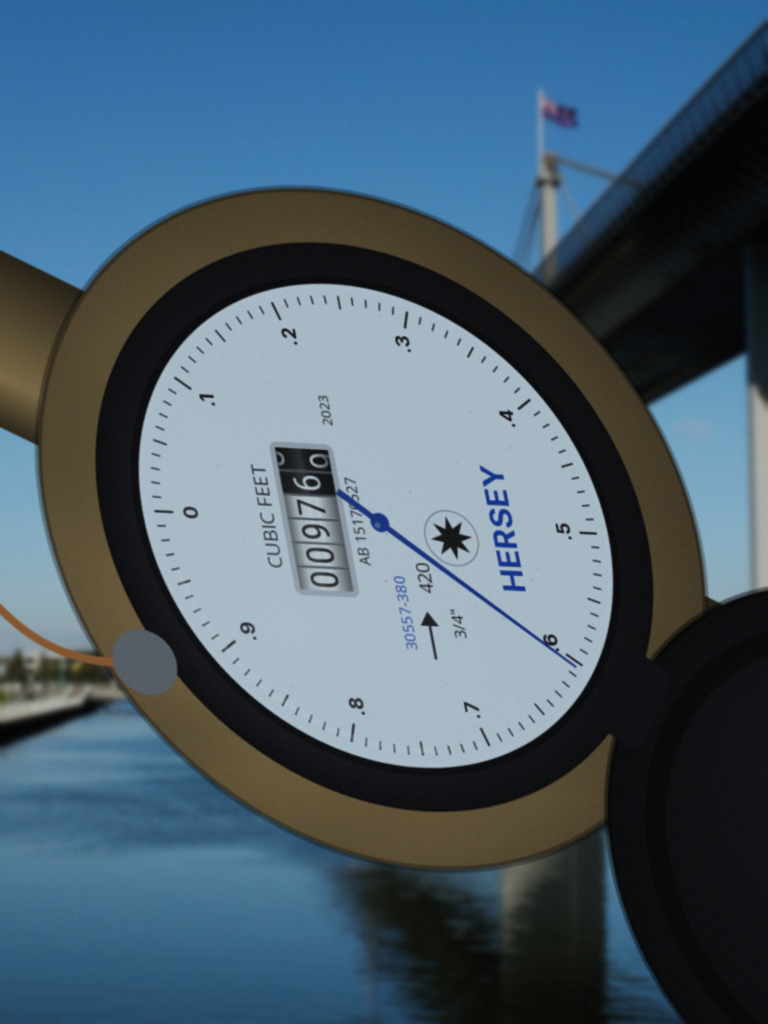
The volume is ft³ 9768.60
